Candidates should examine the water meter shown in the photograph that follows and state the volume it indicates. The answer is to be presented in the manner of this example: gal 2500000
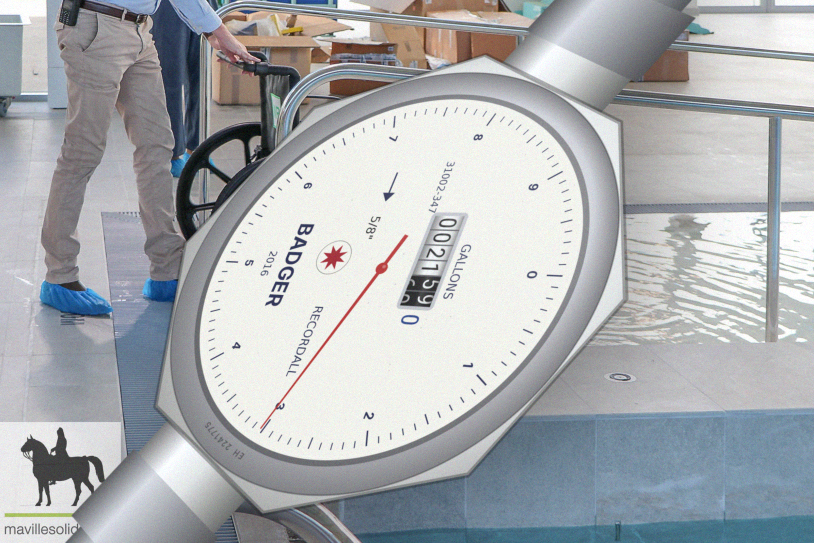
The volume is gal 21593.0
